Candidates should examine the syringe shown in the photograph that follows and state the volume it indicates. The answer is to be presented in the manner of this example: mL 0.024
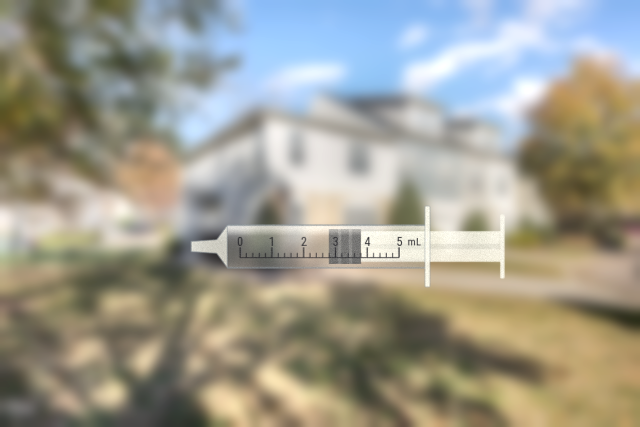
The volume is mL 2.8
